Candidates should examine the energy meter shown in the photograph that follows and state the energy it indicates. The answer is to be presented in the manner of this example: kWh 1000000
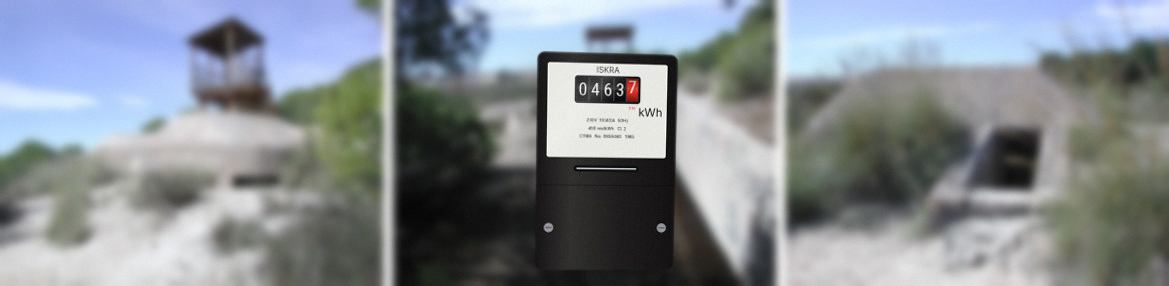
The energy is kWh 463.7
